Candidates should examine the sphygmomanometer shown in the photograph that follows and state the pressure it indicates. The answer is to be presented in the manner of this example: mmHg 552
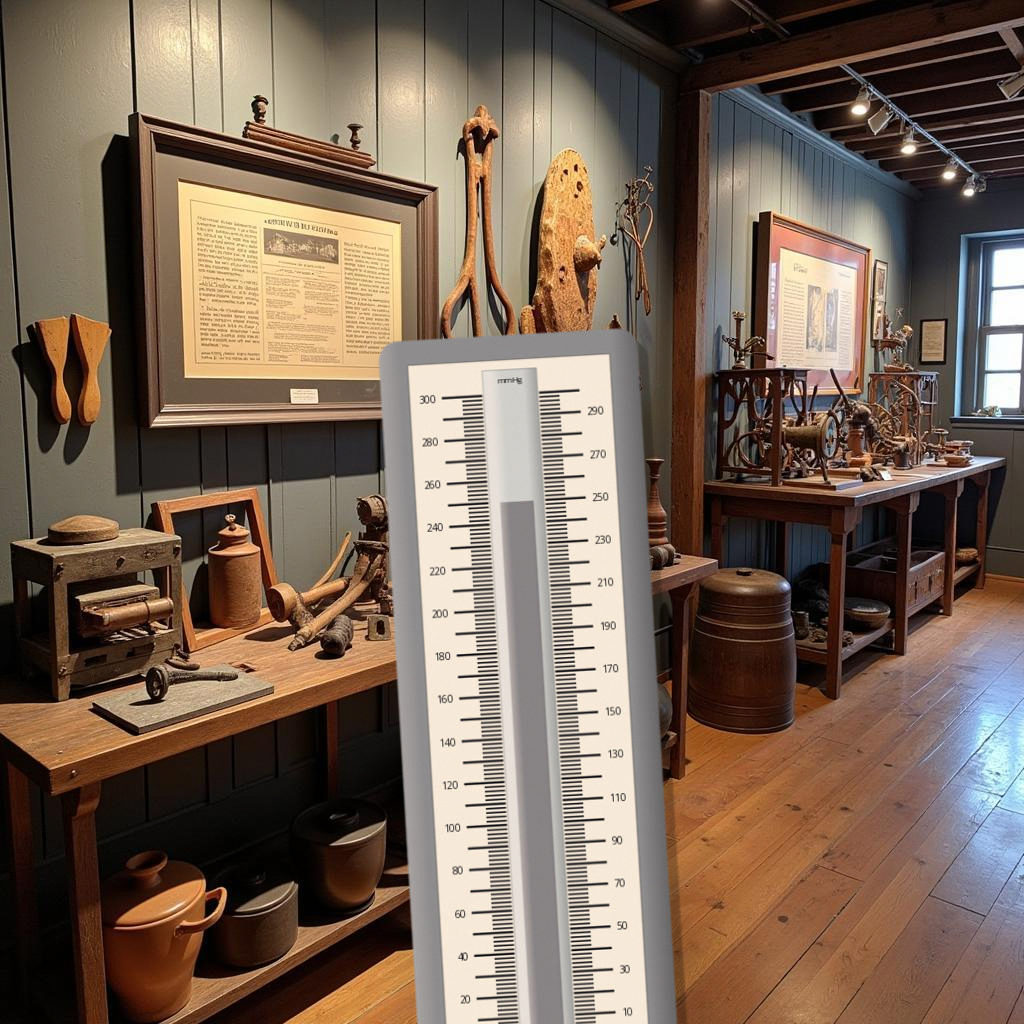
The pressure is mmHg 250
